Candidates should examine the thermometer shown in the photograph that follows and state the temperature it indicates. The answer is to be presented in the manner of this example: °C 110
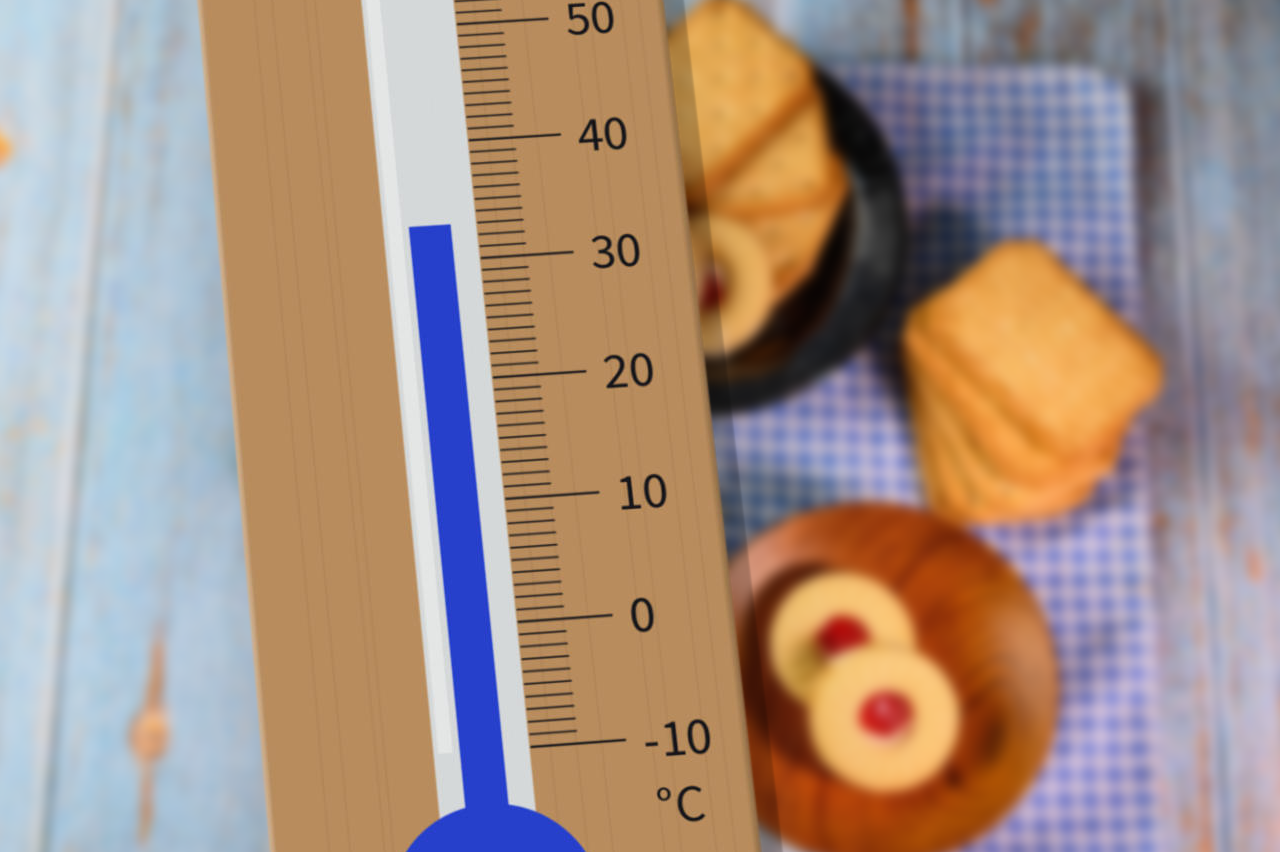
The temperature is °C 33
